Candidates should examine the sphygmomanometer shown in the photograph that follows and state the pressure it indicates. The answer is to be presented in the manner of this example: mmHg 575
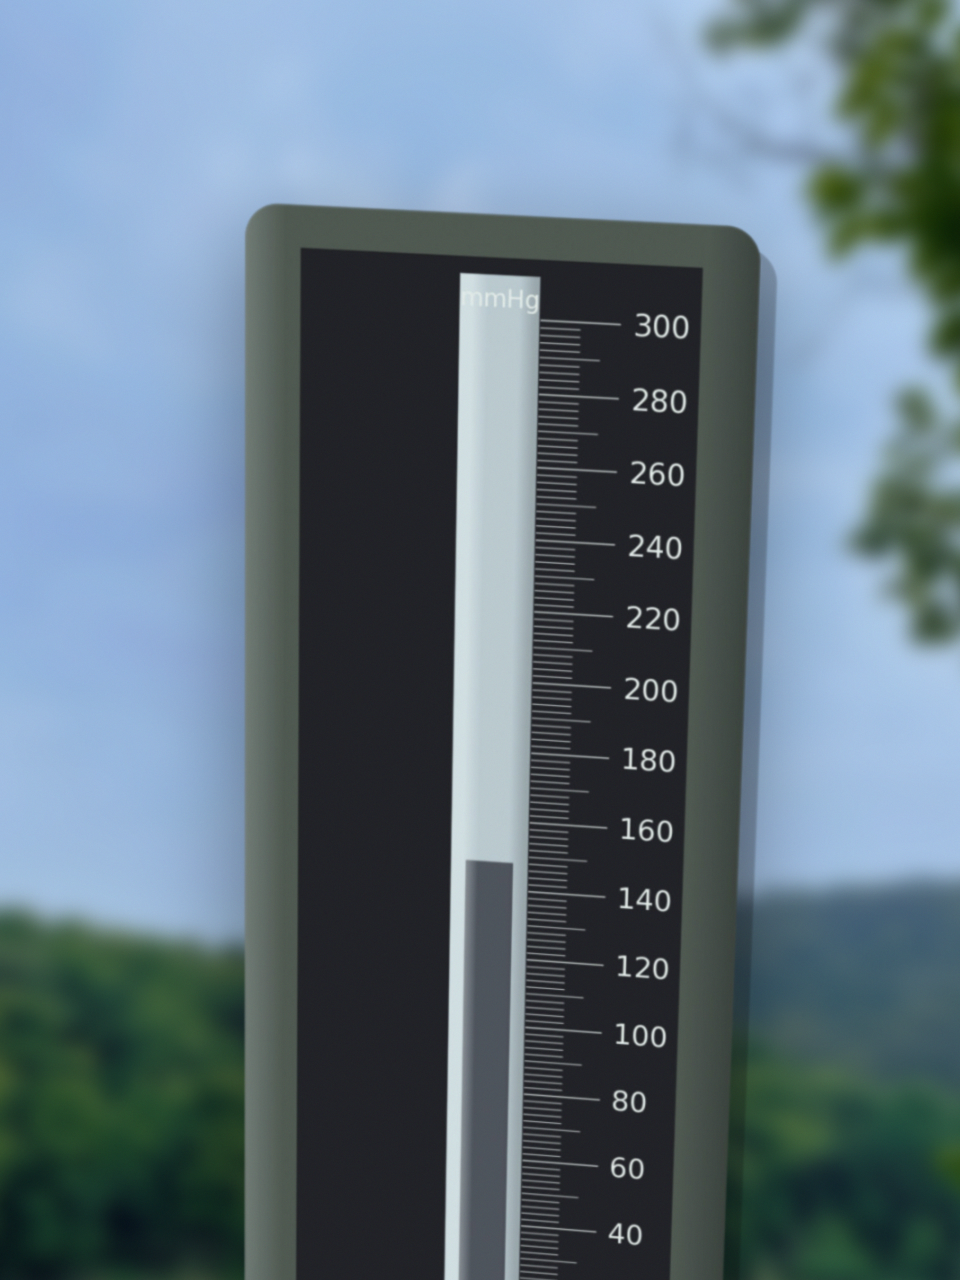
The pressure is mmHg 148
